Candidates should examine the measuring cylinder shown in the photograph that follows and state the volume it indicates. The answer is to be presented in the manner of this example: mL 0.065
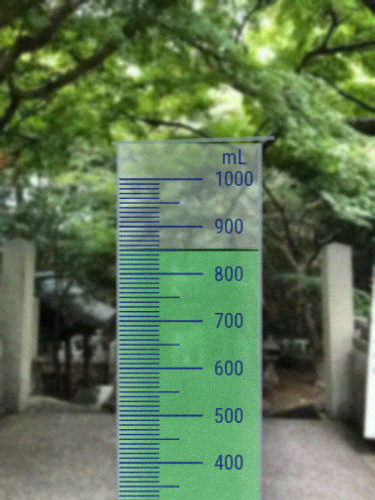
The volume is mL 850
